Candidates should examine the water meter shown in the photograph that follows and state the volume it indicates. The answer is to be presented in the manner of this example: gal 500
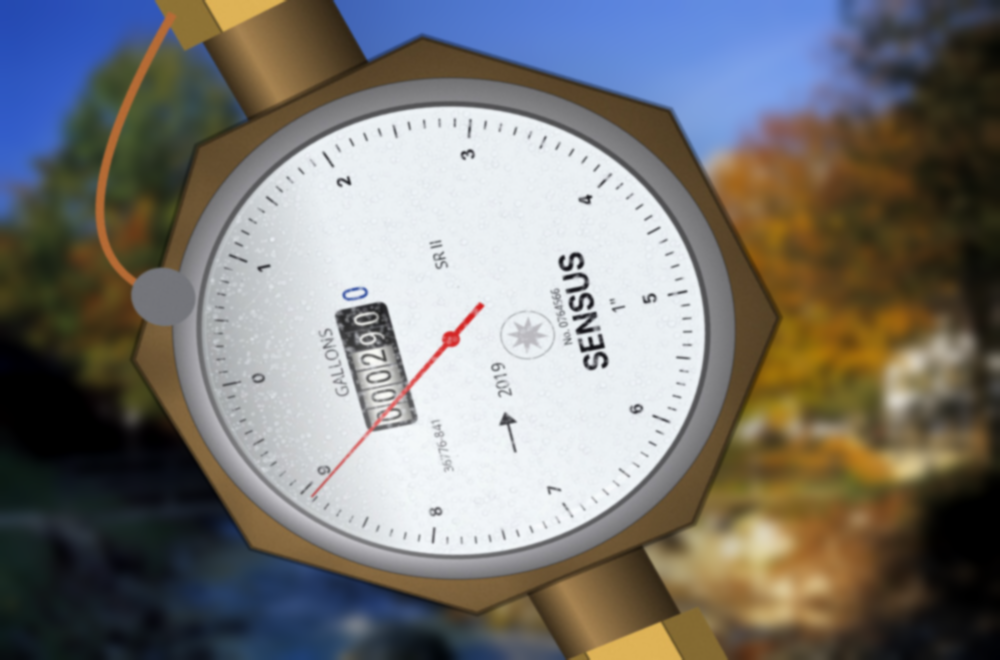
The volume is gal 2898.9
